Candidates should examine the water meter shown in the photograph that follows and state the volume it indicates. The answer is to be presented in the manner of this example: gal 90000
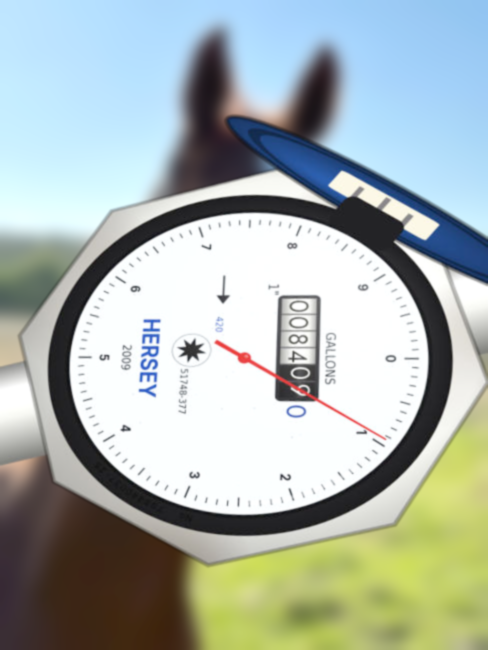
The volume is gal 84090.9
